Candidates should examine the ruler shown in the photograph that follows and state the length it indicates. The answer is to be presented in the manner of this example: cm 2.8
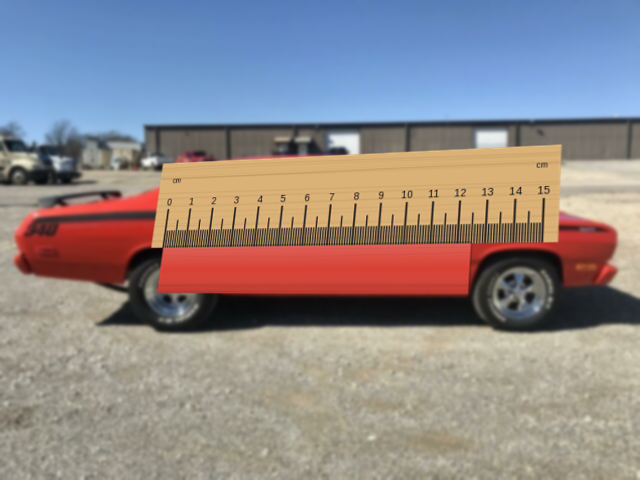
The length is cm 12.5
